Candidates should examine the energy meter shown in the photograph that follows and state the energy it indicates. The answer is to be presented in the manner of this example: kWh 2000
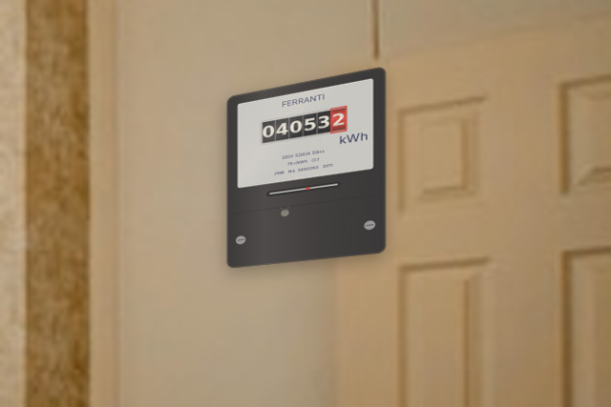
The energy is kWh 4053.2
